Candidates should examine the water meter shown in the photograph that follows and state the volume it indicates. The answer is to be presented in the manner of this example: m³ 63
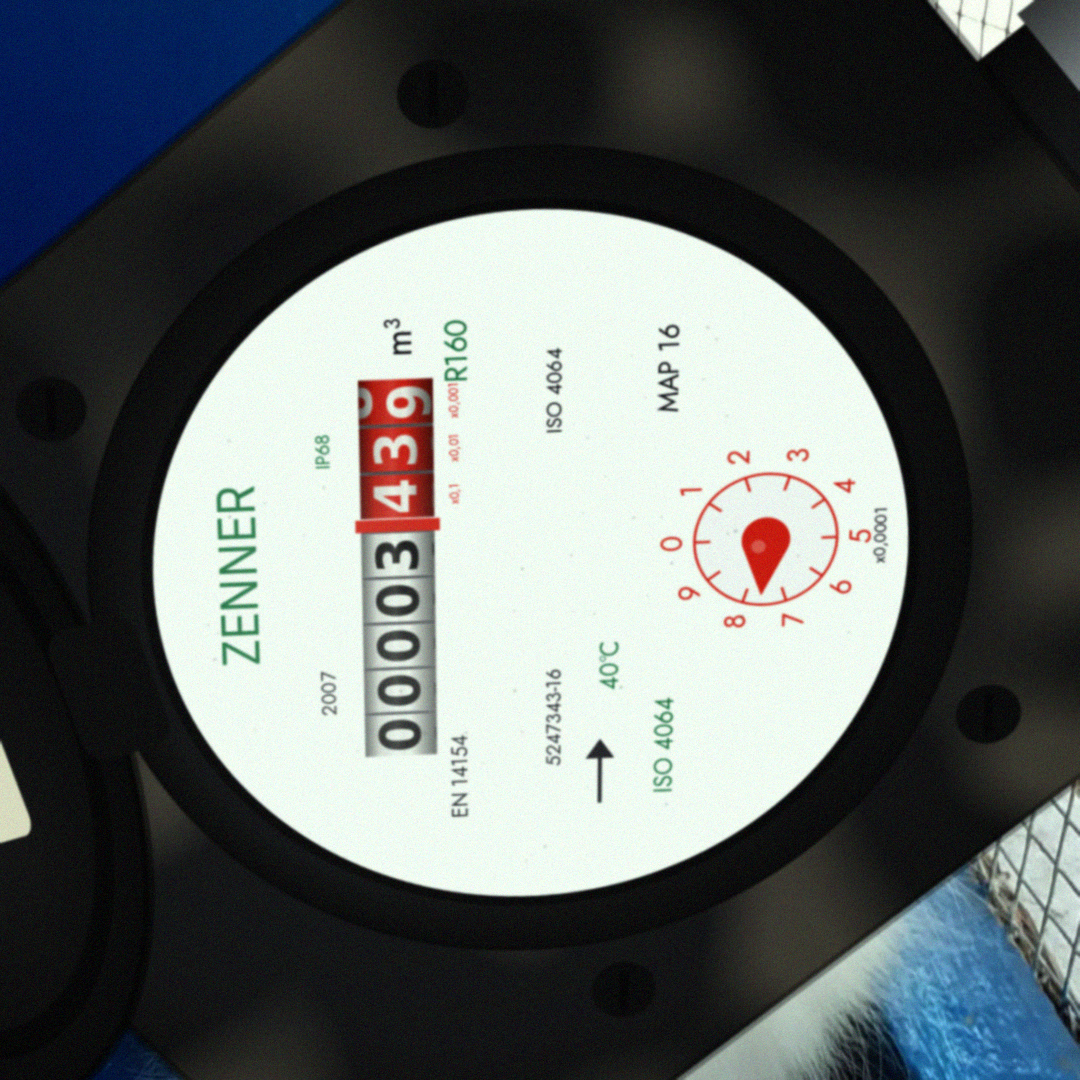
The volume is m³ 3.4387
